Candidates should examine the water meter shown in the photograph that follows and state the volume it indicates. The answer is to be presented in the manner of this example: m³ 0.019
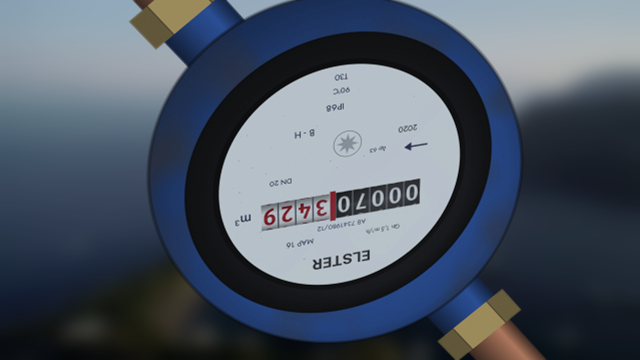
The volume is m³ 70.3429
